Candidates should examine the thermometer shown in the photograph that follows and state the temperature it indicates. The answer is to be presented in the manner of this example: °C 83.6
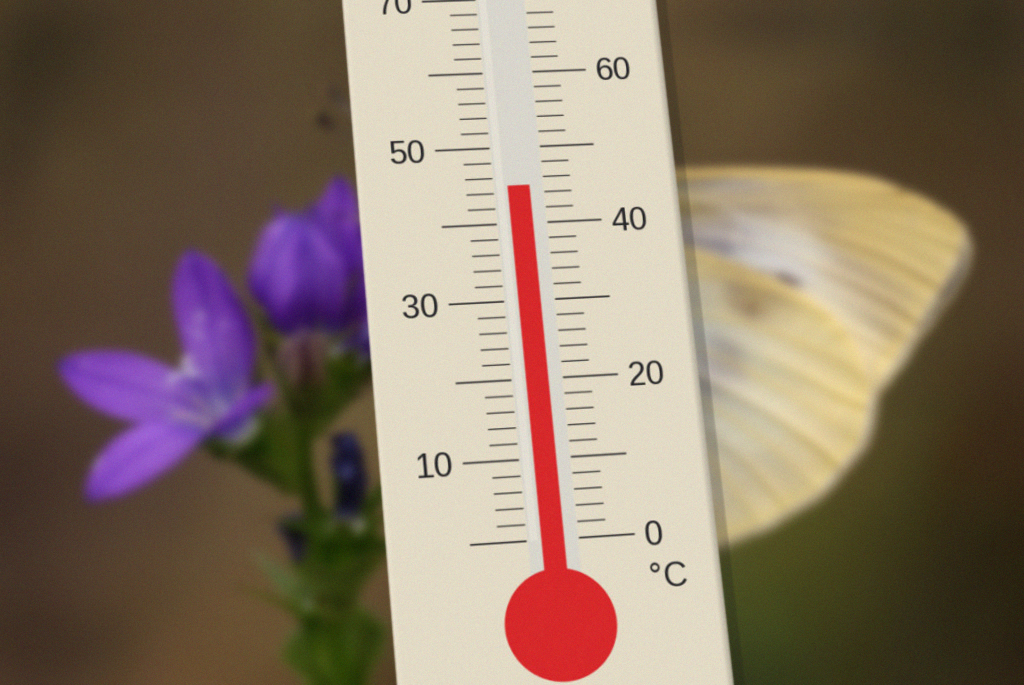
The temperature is °C 45
